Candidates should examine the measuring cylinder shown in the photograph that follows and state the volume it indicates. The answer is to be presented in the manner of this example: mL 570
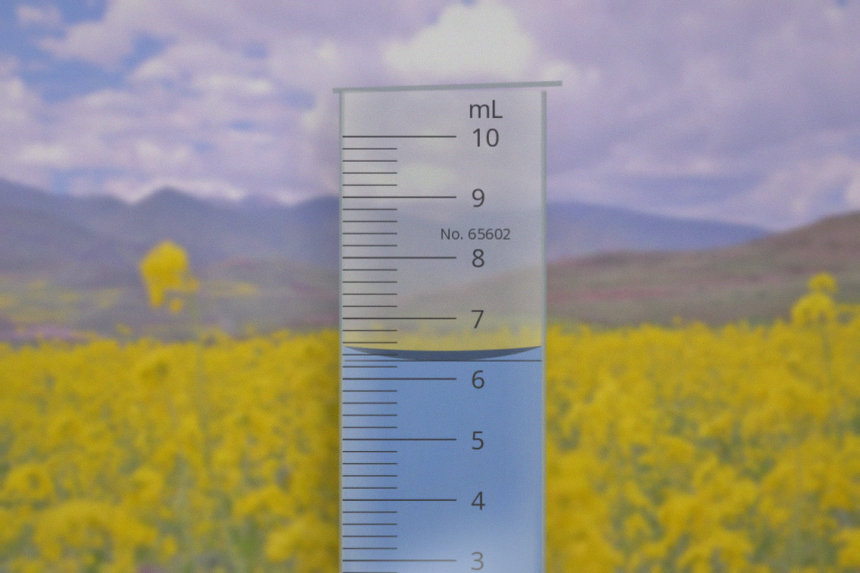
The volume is mL 6.3
